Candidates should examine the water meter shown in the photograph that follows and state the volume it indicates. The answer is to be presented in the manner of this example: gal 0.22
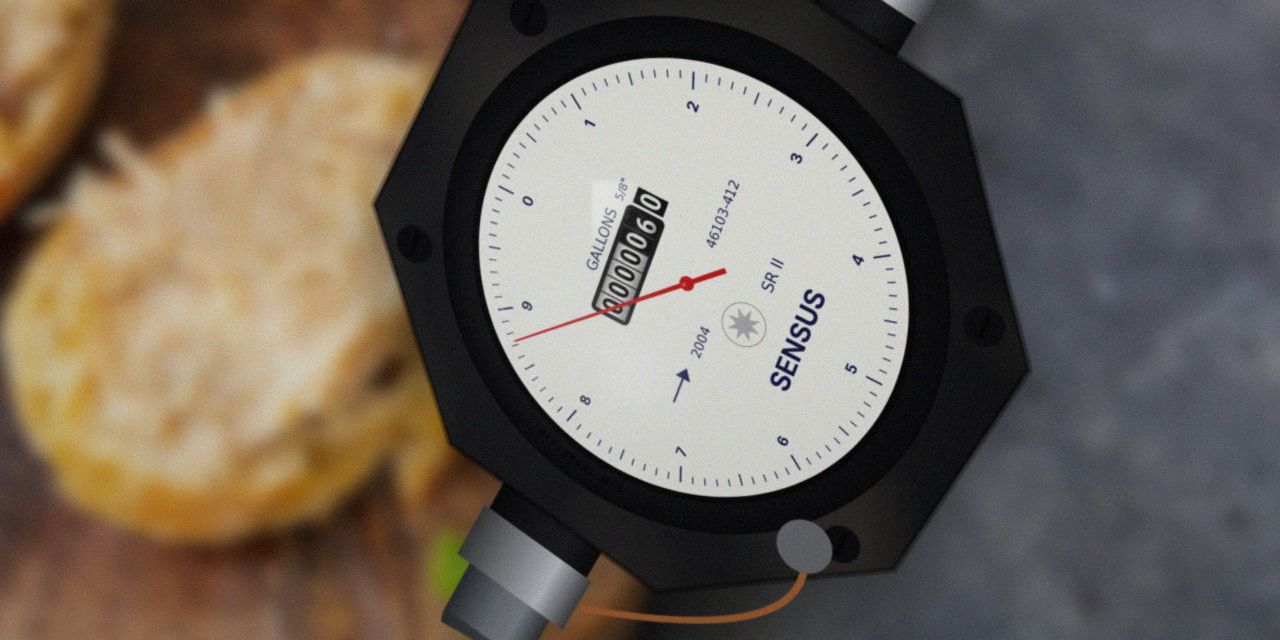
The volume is gal 58.7
